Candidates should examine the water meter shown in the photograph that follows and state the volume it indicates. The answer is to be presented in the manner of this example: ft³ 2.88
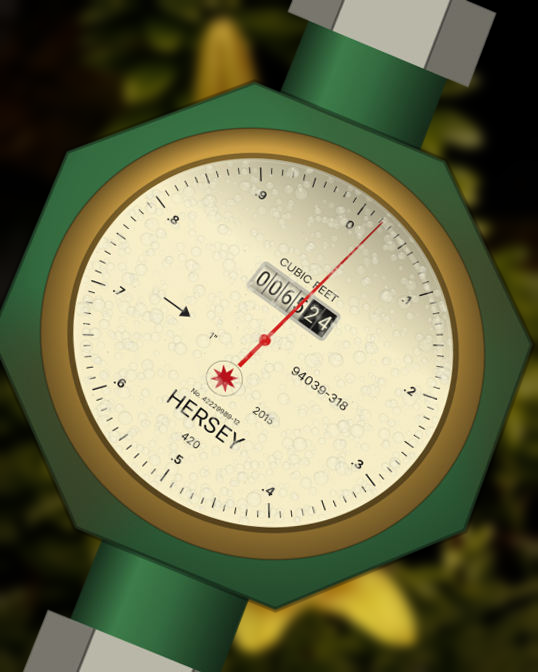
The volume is ft³ 6524.02
